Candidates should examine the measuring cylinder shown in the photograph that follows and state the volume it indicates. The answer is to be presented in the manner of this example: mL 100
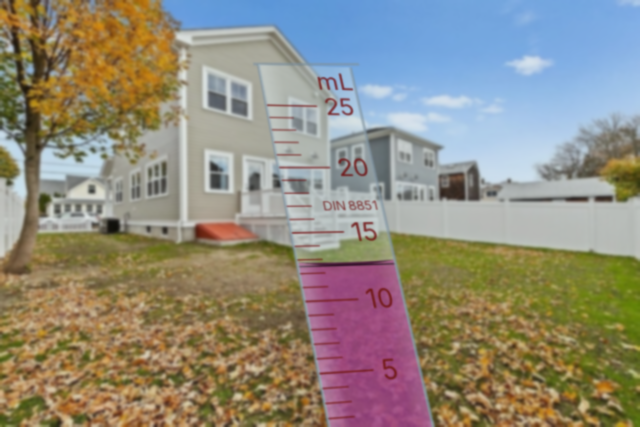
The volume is mL 12.5
